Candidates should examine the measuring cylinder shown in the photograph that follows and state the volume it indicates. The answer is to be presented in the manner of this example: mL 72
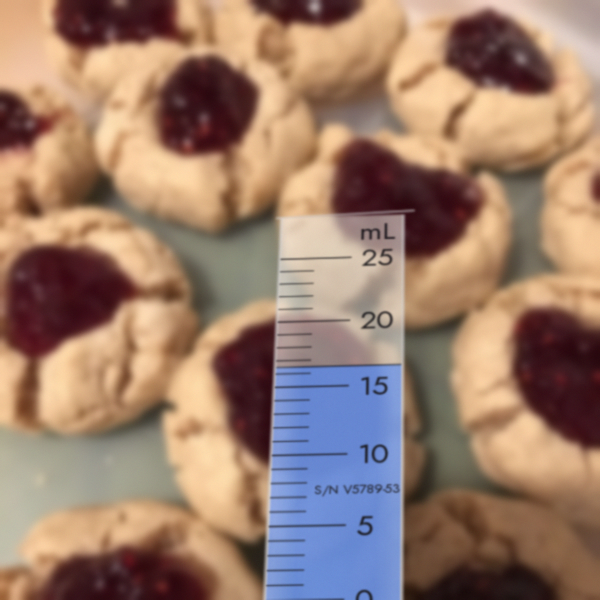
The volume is mL 16.5
